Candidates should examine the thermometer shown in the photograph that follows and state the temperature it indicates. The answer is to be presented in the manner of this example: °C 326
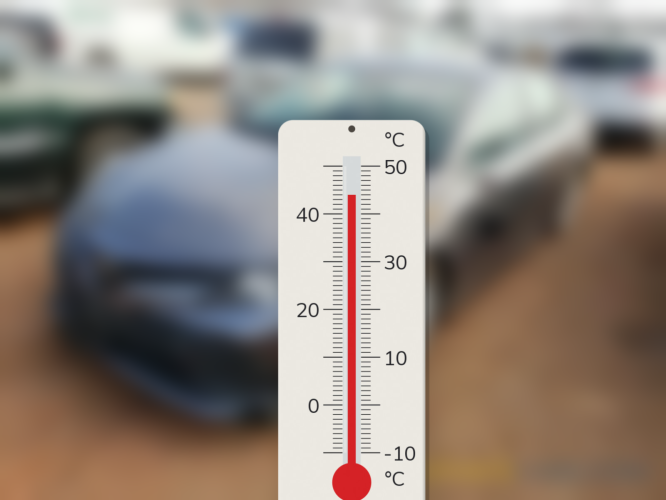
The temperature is °C 44
